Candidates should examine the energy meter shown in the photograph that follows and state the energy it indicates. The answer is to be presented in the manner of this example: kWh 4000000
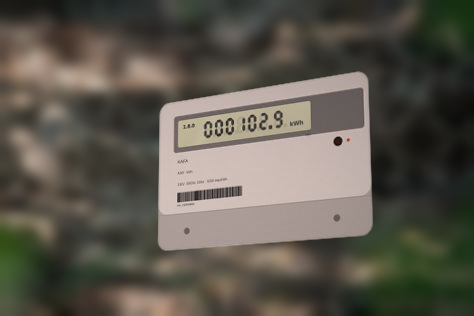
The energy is kWh 102.9
